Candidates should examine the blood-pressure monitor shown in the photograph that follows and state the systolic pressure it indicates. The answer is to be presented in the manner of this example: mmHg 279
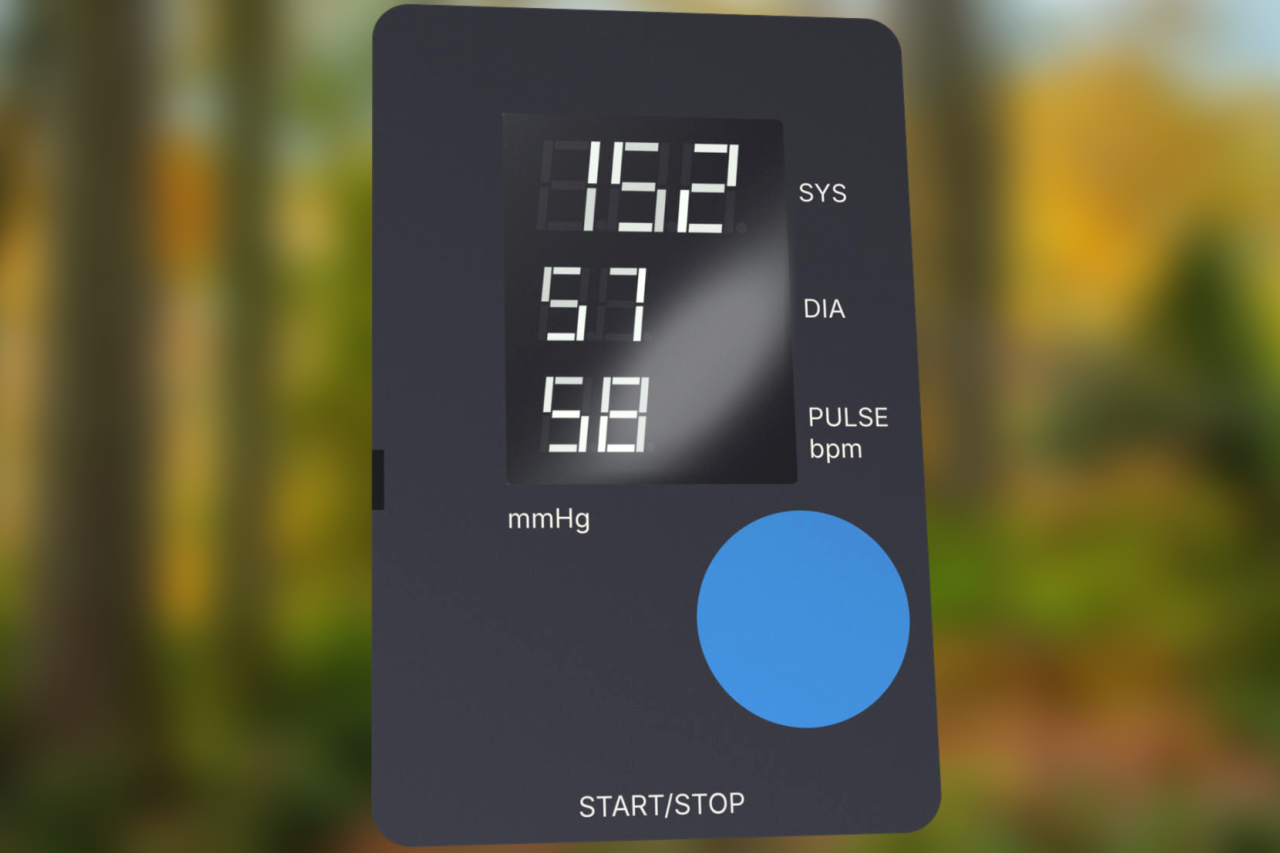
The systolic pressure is mmHg 152
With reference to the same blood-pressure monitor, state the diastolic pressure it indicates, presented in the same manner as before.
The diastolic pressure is mmHg 57
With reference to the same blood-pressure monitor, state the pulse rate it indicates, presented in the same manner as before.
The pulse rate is bpm 58
